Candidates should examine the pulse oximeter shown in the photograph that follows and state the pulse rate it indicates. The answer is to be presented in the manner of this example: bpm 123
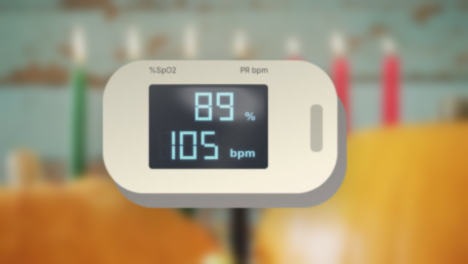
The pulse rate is bpm 105
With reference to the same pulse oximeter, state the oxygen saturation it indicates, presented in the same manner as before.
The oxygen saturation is % 89
